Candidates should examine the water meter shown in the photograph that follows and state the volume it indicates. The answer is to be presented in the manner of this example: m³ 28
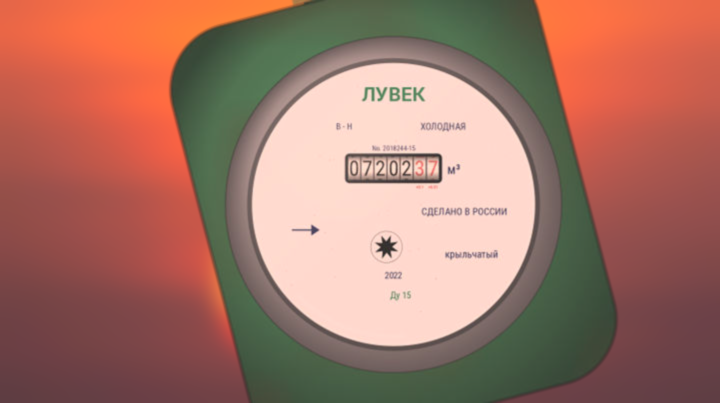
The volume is m³ 7202.37
